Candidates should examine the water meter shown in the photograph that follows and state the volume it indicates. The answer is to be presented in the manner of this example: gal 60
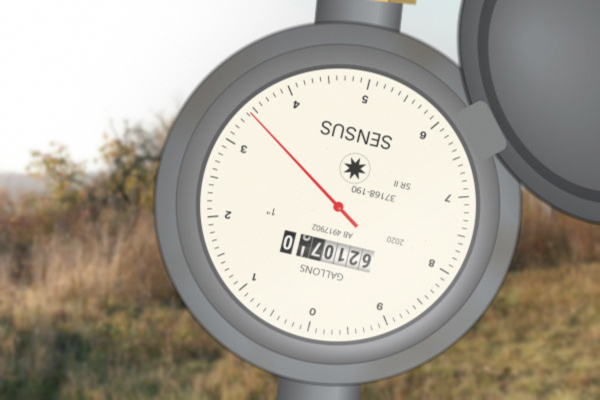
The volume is gal 6210713.4
